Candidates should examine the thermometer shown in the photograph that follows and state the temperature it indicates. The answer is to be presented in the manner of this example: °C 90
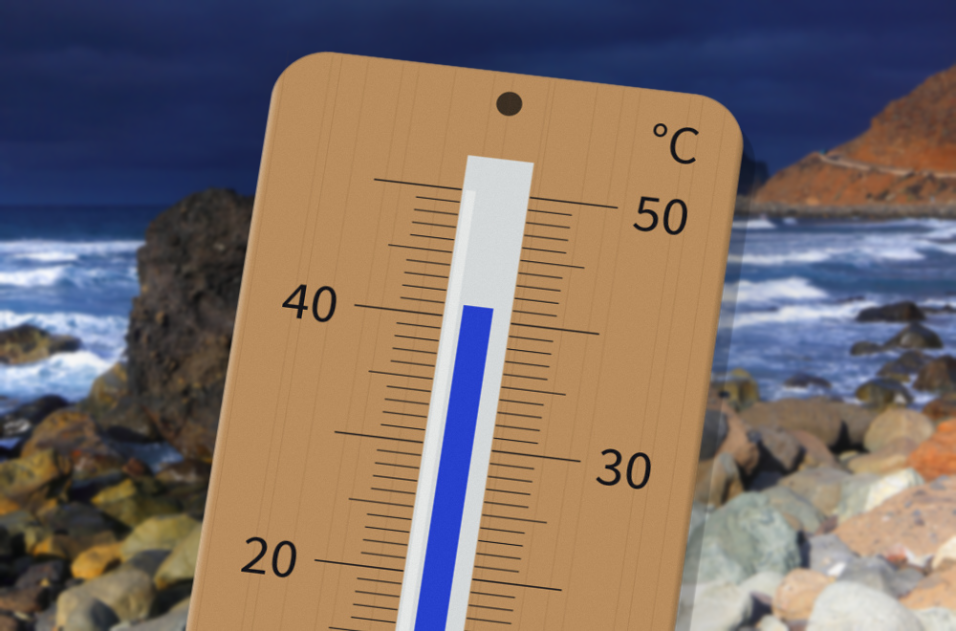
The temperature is °C 41
